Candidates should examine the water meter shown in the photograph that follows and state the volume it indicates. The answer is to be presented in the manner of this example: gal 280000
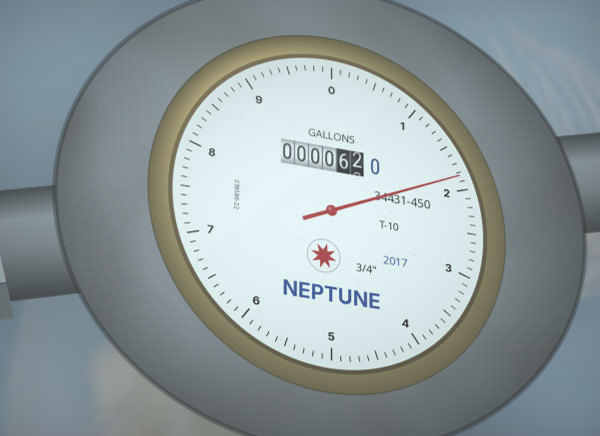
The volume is gal 621.8
